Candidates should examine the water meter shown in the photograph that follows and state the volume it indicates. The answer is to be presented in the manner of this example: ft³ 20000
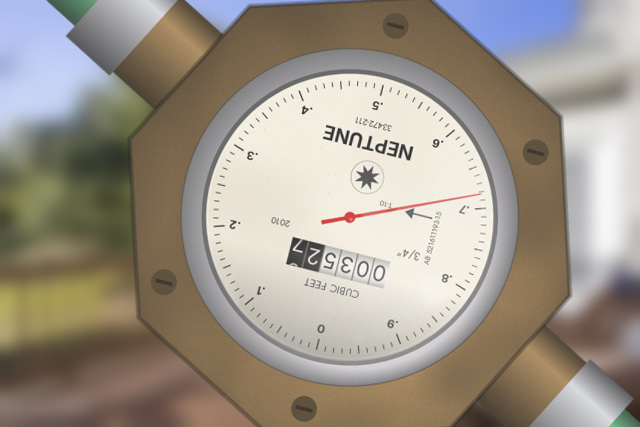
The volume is ft³ 3526.68
